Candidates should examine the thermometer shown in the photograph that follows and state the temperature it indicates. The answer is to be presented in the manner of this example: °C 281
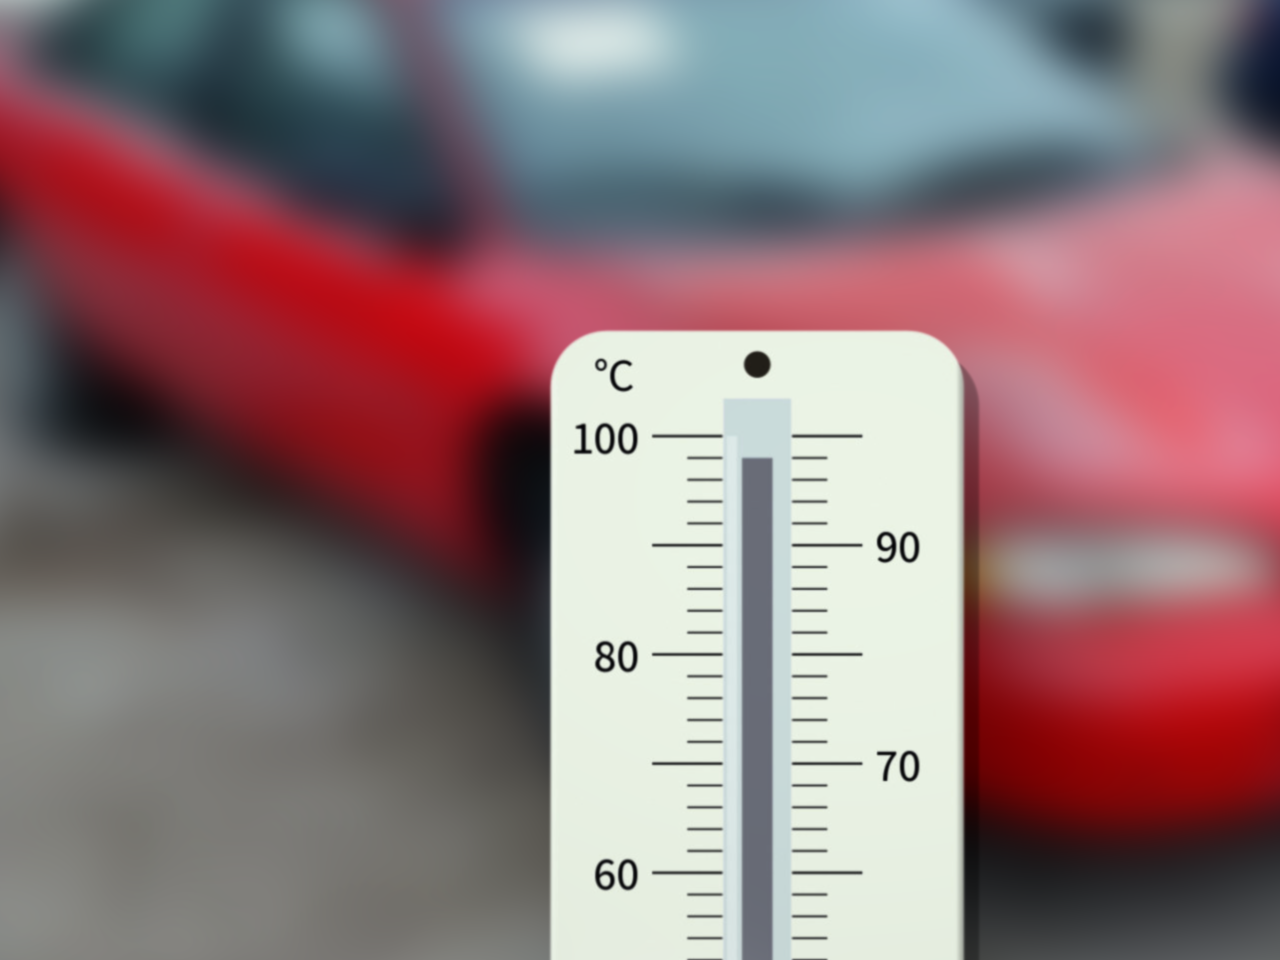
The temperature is °C 98
